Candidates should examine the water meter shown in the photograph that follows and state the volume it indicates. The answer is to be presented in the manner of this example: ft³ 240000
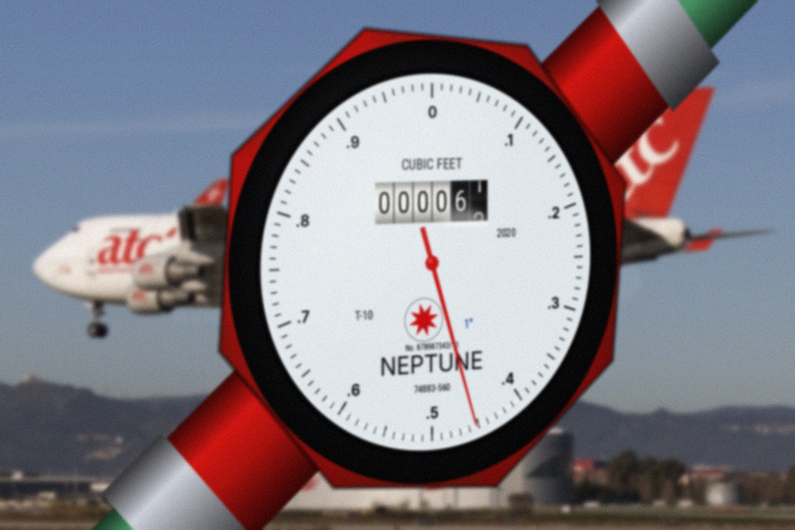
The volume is ft³ 61.45
